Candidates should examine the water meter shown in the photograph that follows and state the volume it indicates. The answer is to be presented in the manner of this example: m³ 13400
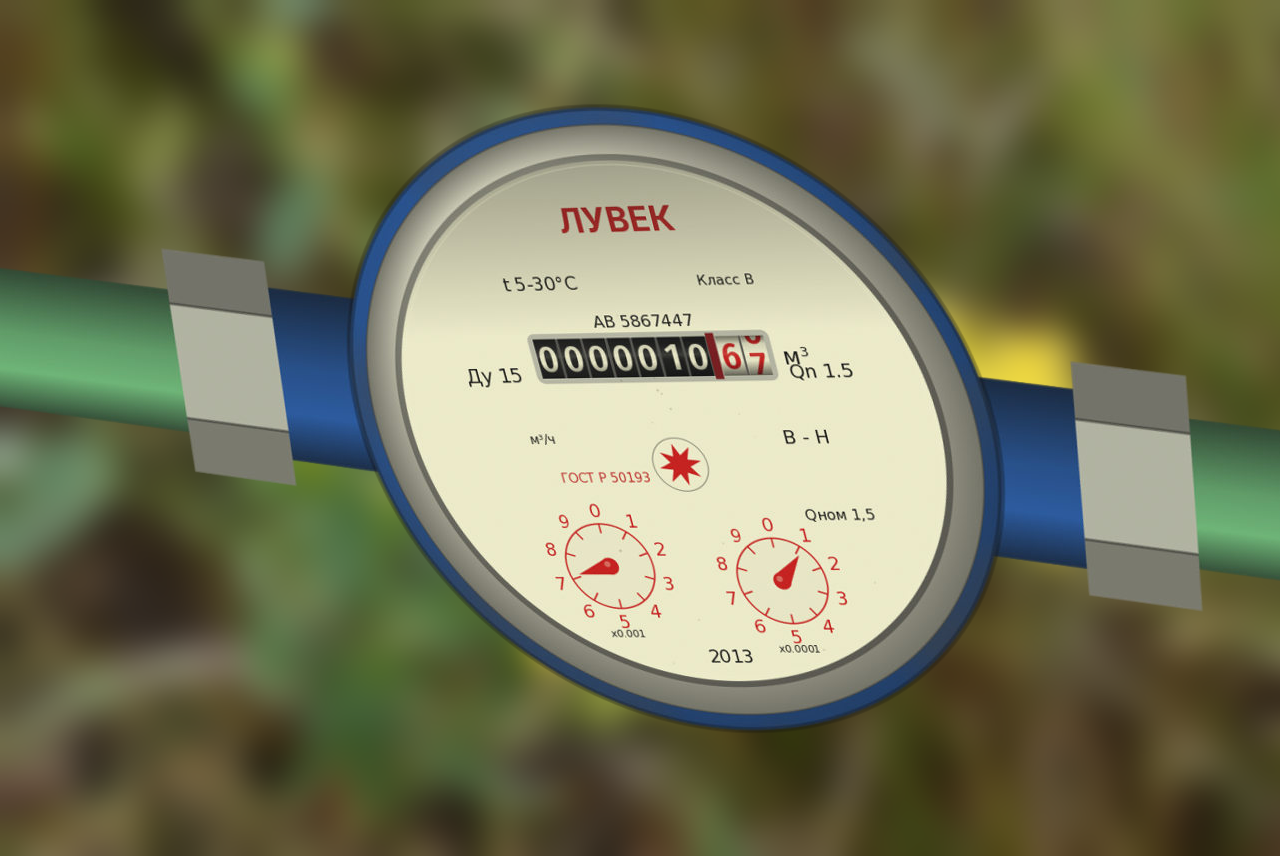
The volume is m³ 10.6671
